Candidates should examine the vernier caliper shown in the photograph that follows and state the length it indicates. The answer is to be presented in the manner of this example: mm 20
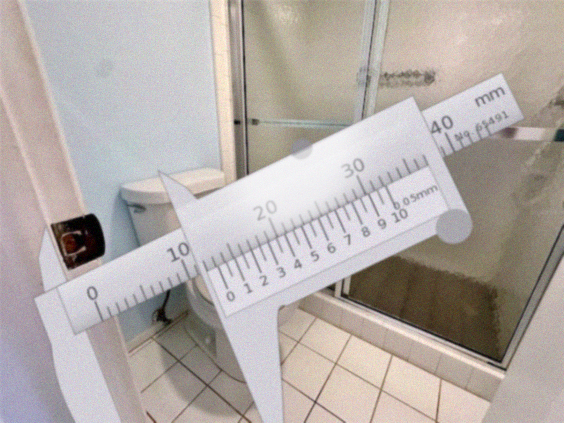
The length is mm 13.2
